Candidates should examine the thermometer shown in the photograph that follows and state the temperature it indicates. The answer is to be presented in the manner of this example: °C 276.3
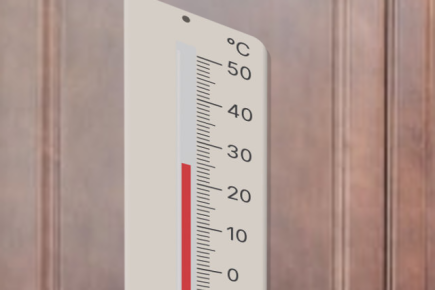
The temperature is °C 24
